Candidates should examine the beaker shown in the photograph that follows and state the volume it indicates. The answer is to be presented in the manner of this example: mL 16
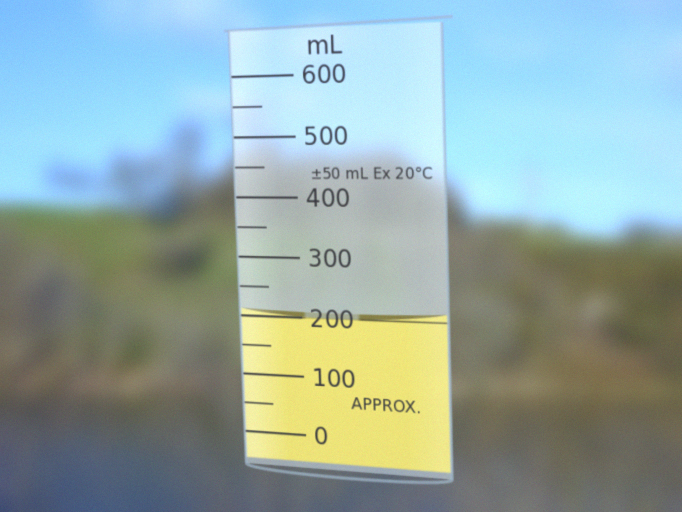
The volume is mL 200
